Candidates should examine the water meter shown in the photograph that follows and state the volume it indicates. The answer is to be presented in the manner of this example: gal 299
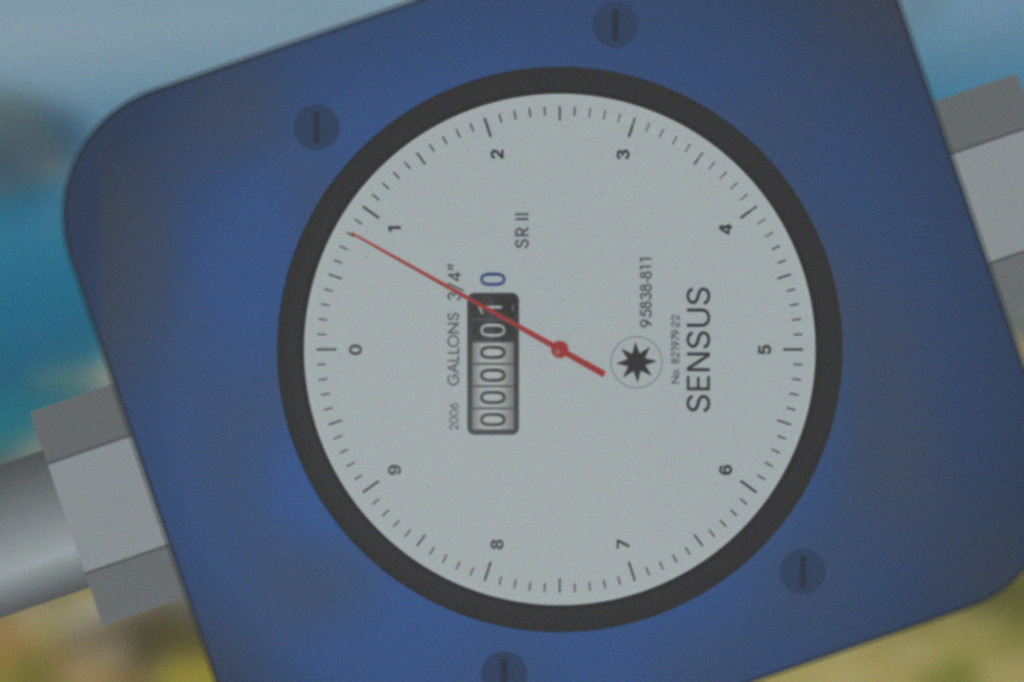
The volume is gal 10.8
